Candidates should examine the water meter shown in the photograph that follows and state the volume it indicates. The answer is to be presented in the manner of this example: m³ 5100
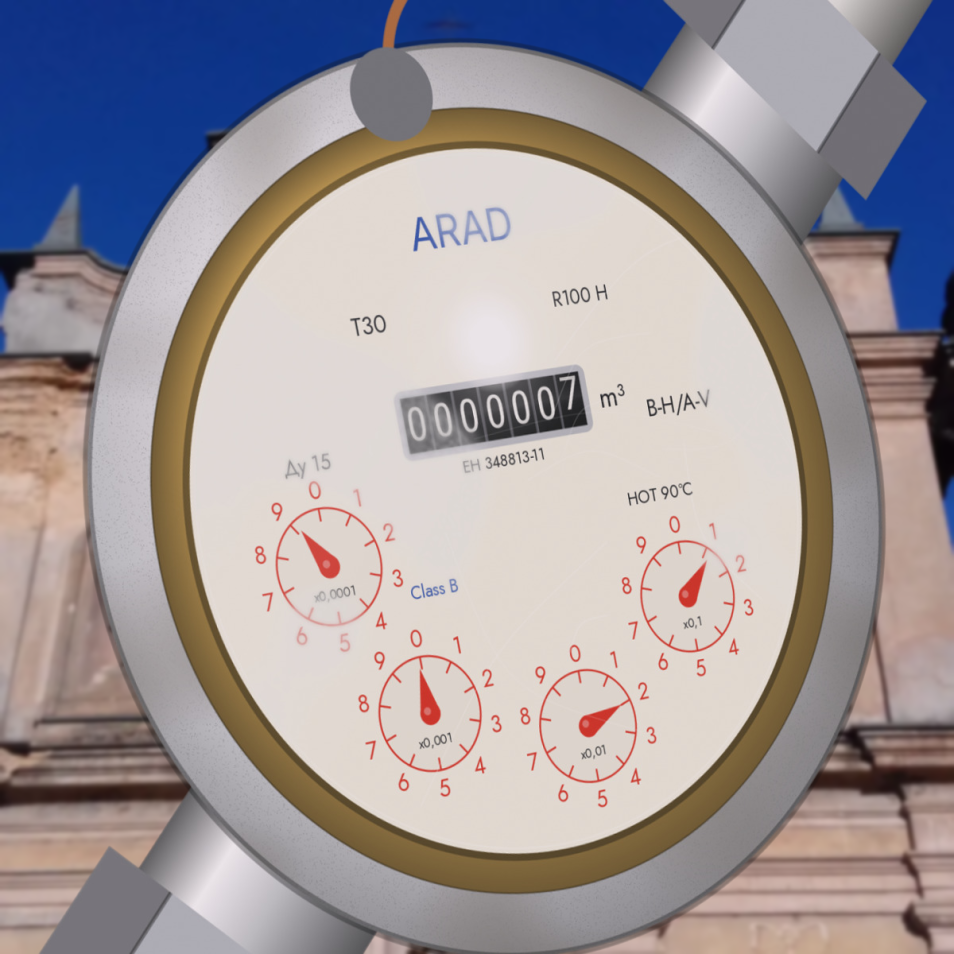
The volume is m³ 7.1199
